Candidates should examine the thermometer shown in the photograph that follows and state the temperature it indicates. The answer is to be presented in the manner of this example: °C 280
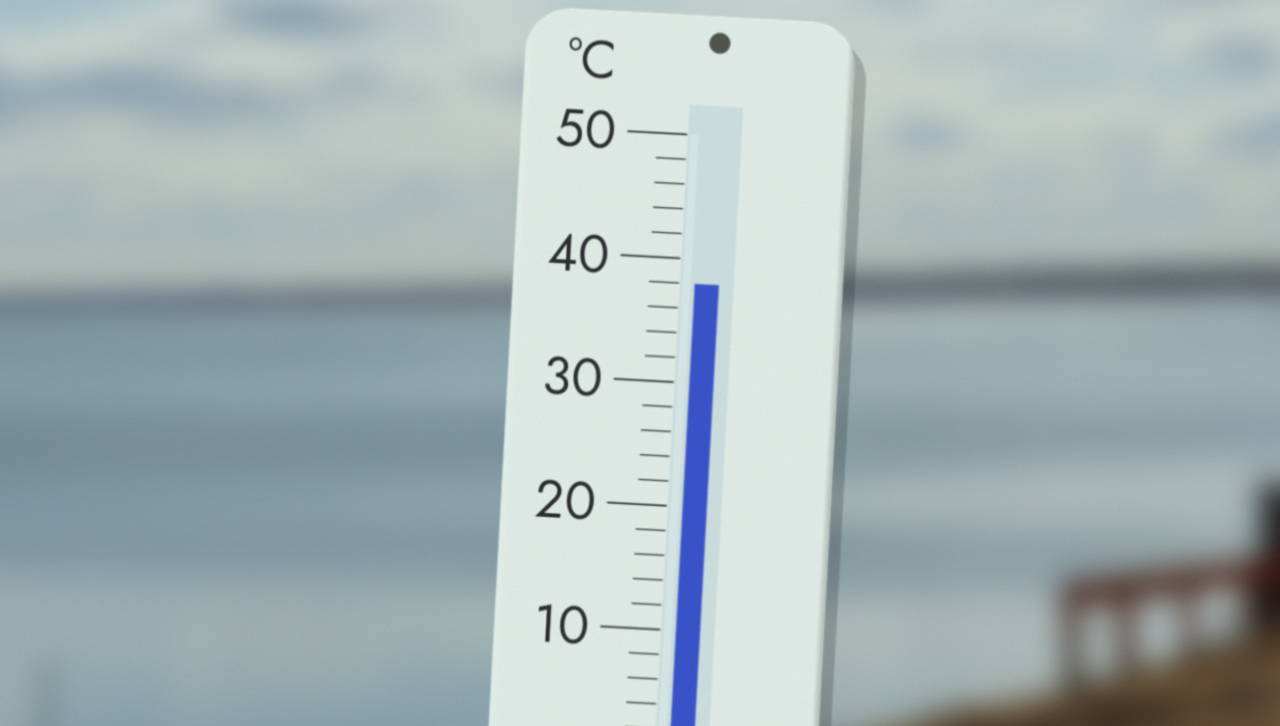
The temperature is °C 38
